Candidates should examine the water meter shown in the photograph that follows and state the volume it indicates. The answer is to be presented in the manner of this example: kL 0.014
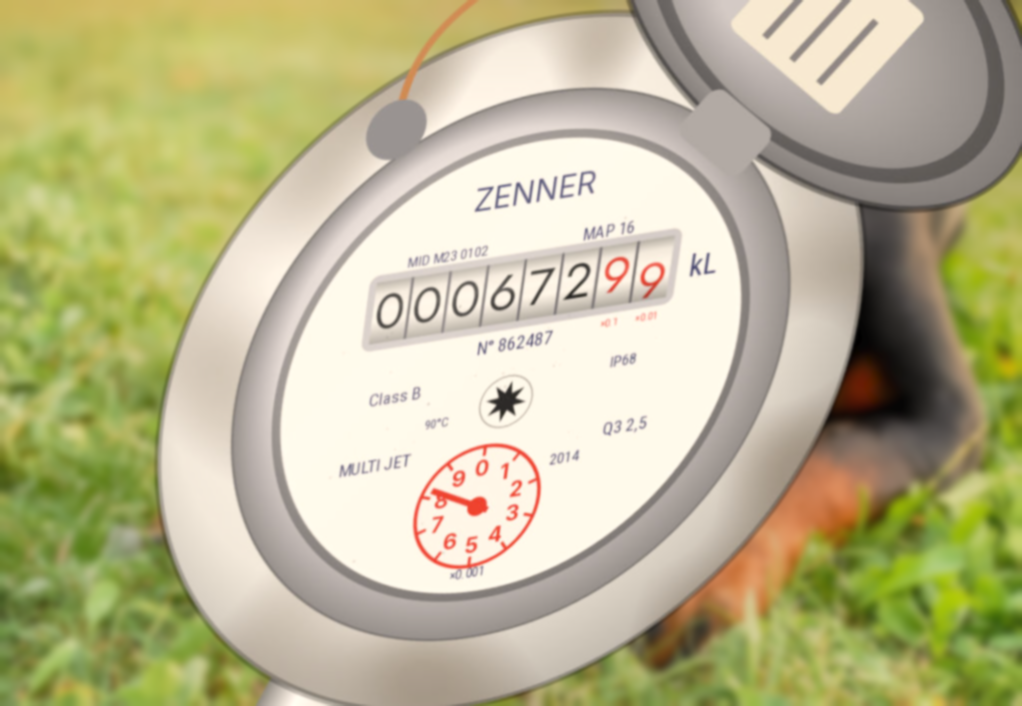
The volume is kL 672.988
